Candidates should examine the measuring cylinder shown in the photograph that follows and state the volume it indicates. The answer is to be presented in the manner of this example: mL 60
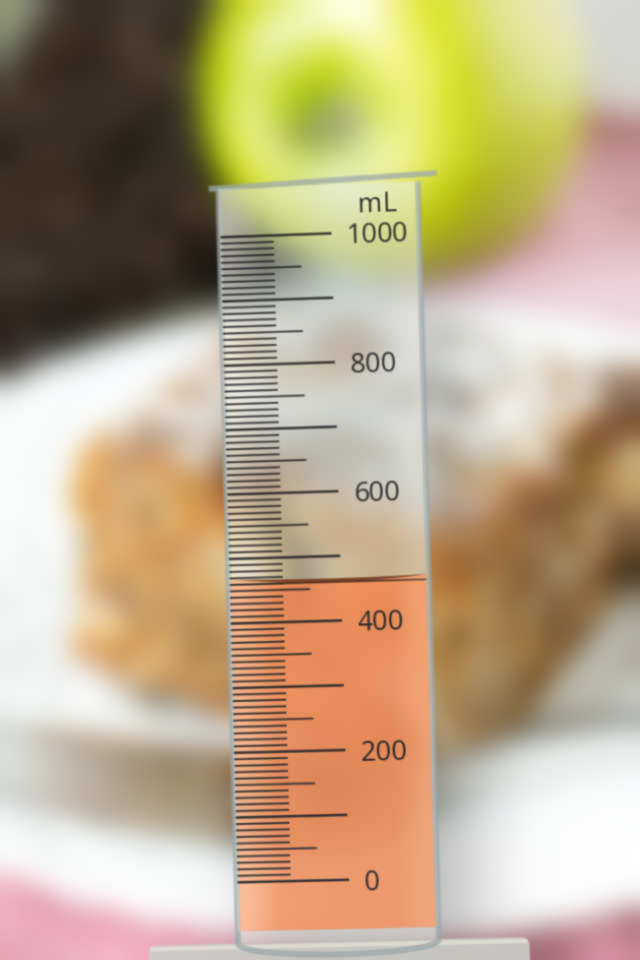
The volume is mL 460
